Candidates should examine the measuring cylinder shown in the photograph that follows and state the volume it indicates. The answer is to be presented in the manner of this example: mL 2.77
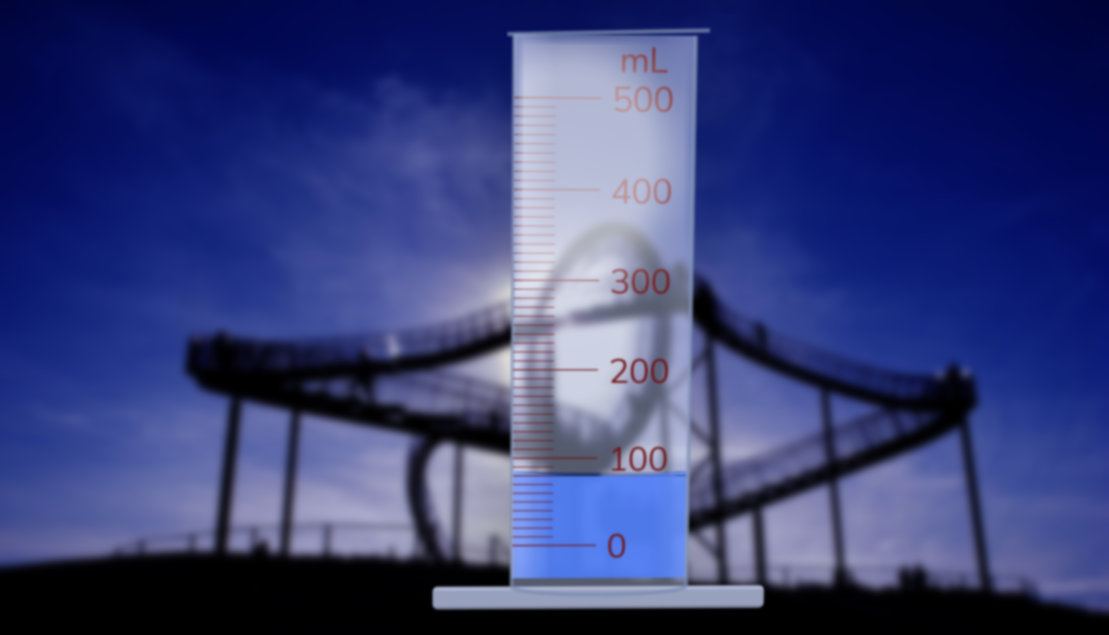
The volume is mL 80
